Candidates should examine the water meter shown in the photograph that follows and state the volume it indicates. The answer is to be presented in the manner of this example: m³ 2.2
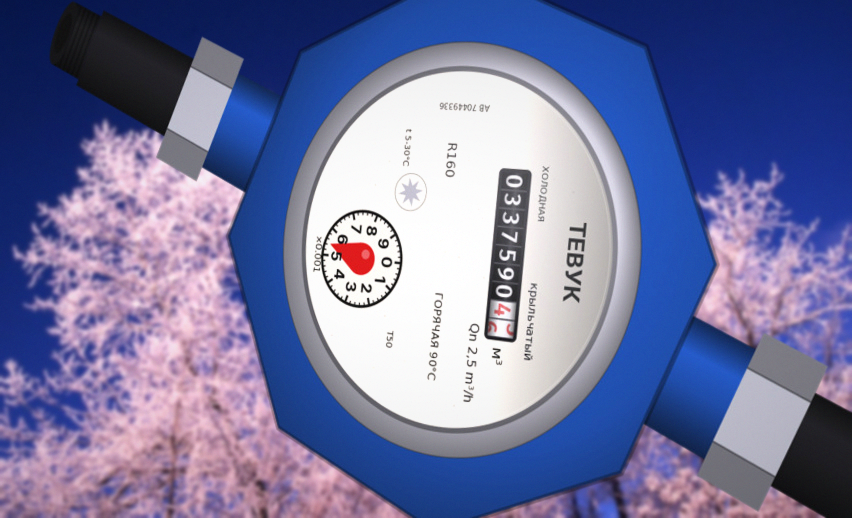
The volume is m³ 337590.455
